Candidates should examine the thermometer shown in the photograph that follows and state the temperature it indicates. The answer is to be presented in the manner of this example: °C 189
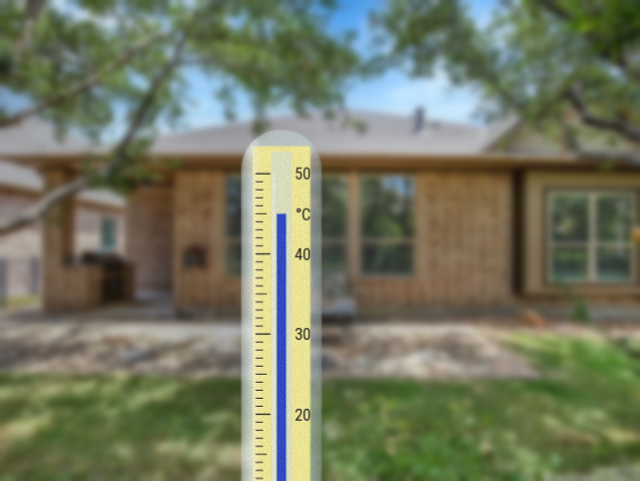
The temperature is °C 45
